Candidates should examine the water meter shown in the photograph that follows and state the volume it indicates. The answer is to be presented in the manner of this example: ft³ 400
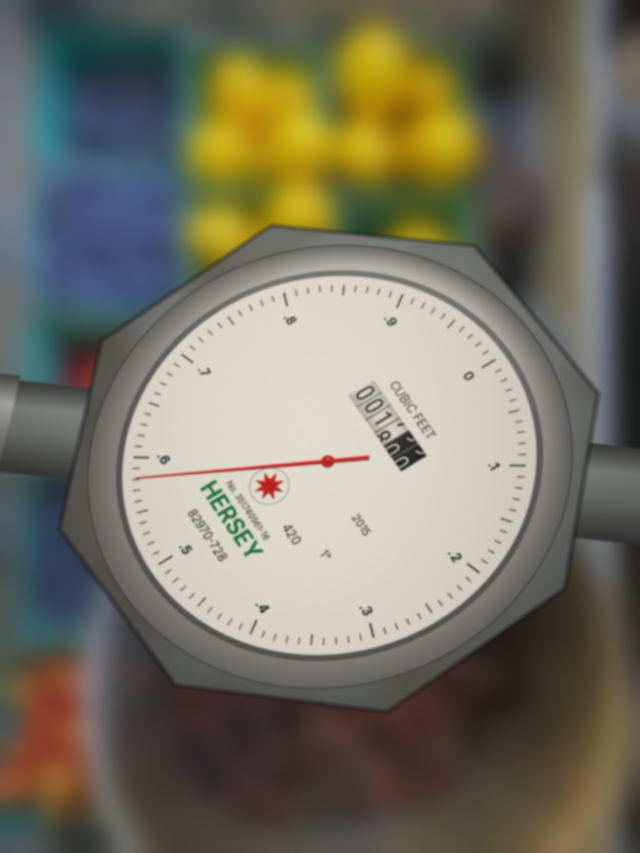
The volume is ft³ 1799.58
